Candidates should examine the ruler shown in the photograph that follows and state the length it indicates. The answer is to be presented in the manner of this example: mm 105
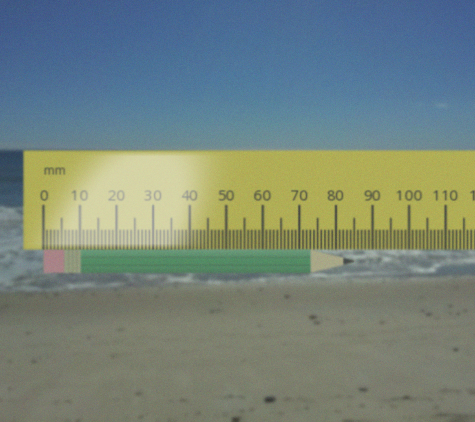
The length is mm 85
